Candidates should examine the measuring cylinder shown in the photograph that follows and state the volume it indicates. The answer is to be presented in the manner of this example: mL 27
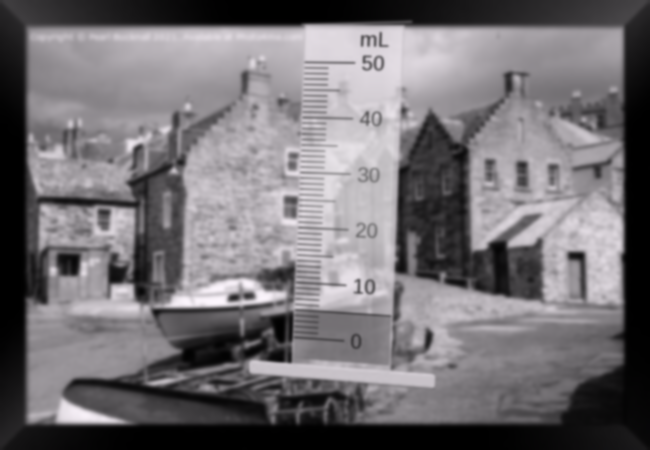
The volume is mL 5
